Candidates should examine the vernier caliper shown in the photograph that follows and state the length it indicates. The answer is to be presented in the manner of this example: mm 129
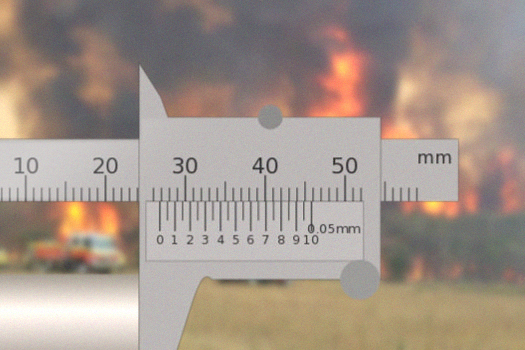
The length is mm 26.8
